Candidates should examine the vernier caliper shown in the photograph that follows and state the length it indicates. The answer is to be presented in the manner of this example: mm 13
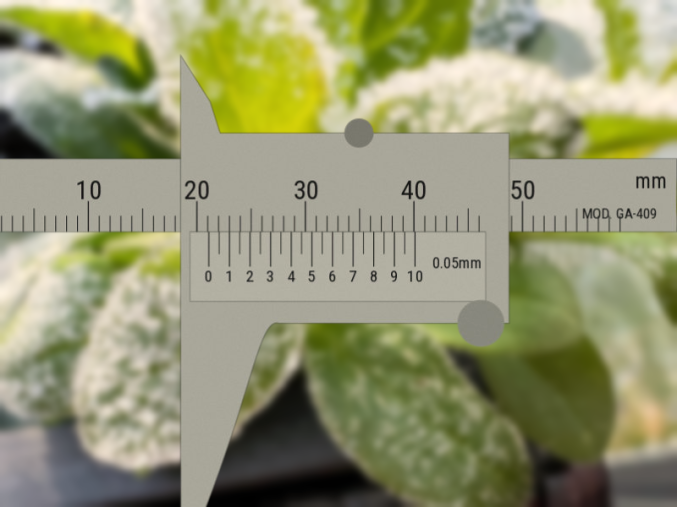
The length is mm 21.1
